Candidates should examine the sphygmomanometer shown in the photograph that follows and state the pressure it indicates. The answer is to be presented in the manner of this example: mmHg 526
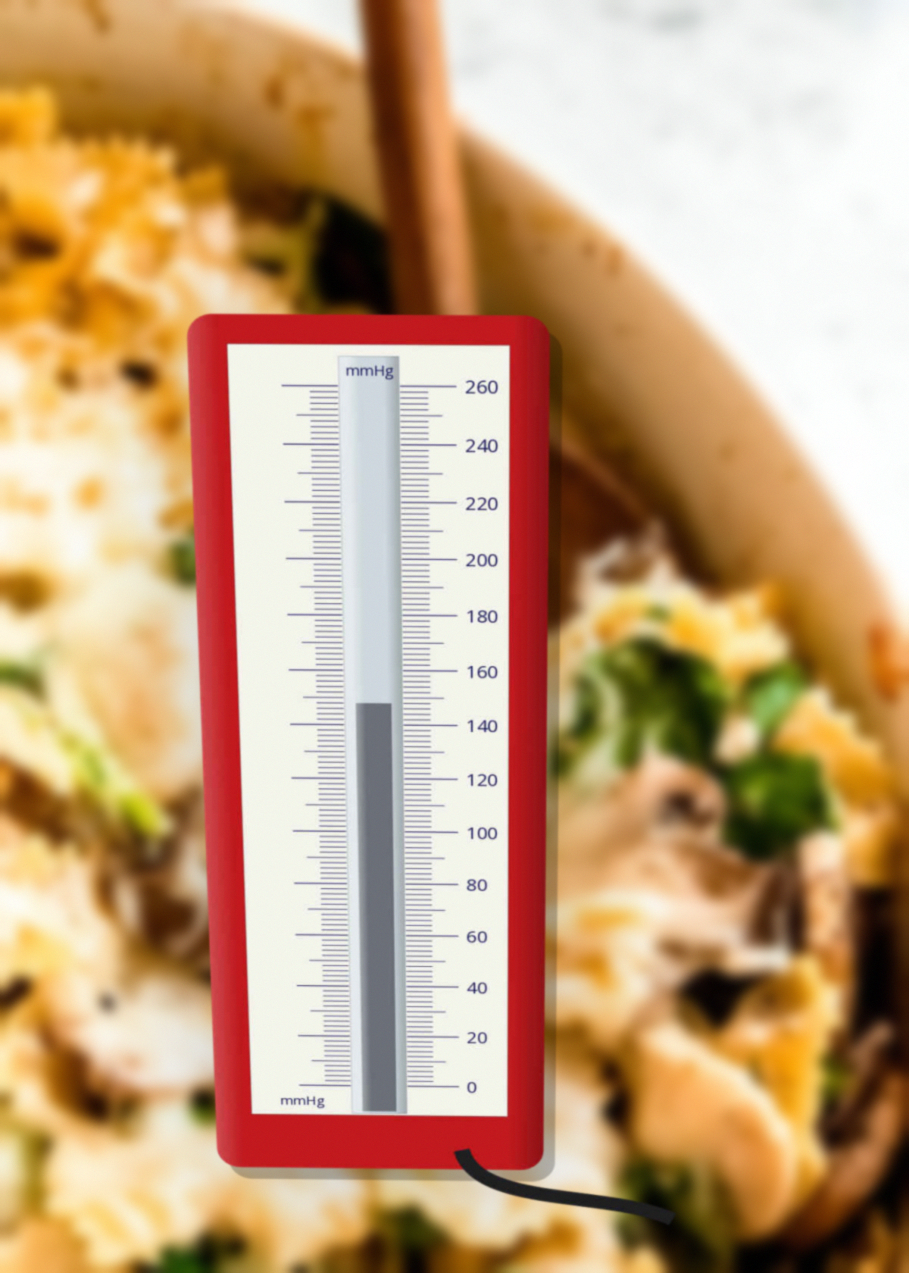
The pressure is mmHg 148
